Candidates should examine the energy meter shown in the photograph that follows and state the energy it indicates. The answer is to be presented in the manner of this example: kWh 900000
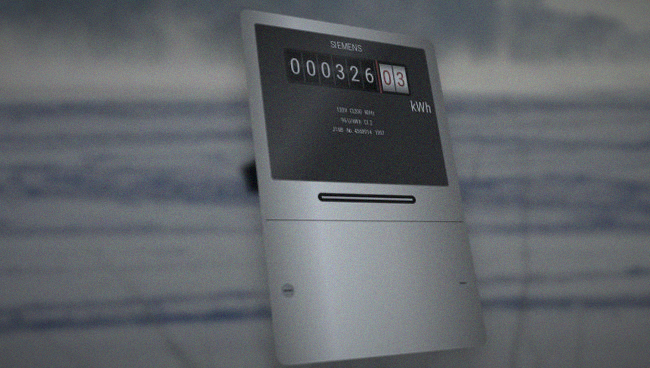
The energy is kWh 326.03
